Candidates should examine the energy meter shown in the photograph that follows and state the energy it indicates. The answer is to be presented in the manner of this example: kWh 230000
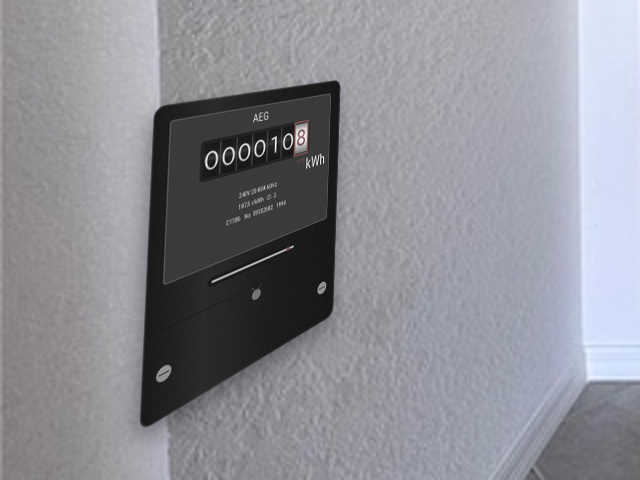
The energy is kWh 10.8
